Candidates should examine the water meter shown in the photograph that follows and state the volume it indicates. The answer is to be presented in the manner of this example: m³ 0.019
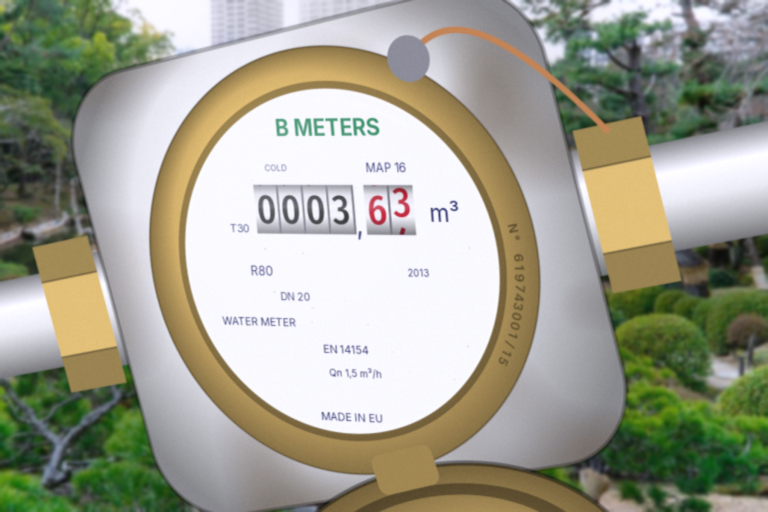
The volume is m³ 3.63
